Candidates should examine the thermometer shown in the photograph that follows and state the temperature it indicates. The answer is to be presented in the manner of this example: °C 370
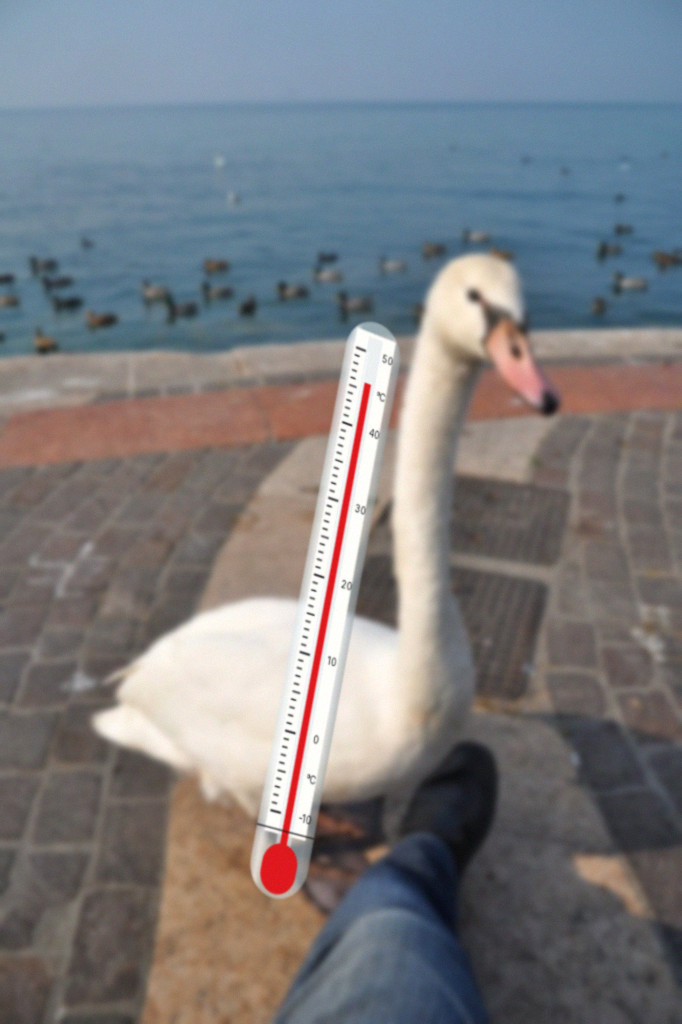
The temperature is °C 46
